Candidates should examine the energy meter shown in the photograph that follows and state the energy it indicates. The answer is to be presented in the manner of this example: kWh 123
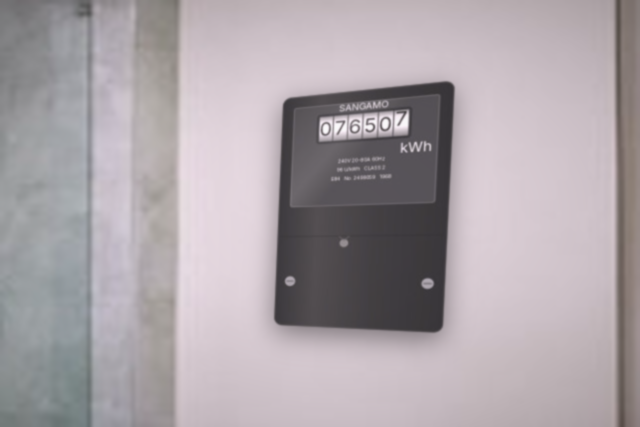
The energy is kWh 76507
